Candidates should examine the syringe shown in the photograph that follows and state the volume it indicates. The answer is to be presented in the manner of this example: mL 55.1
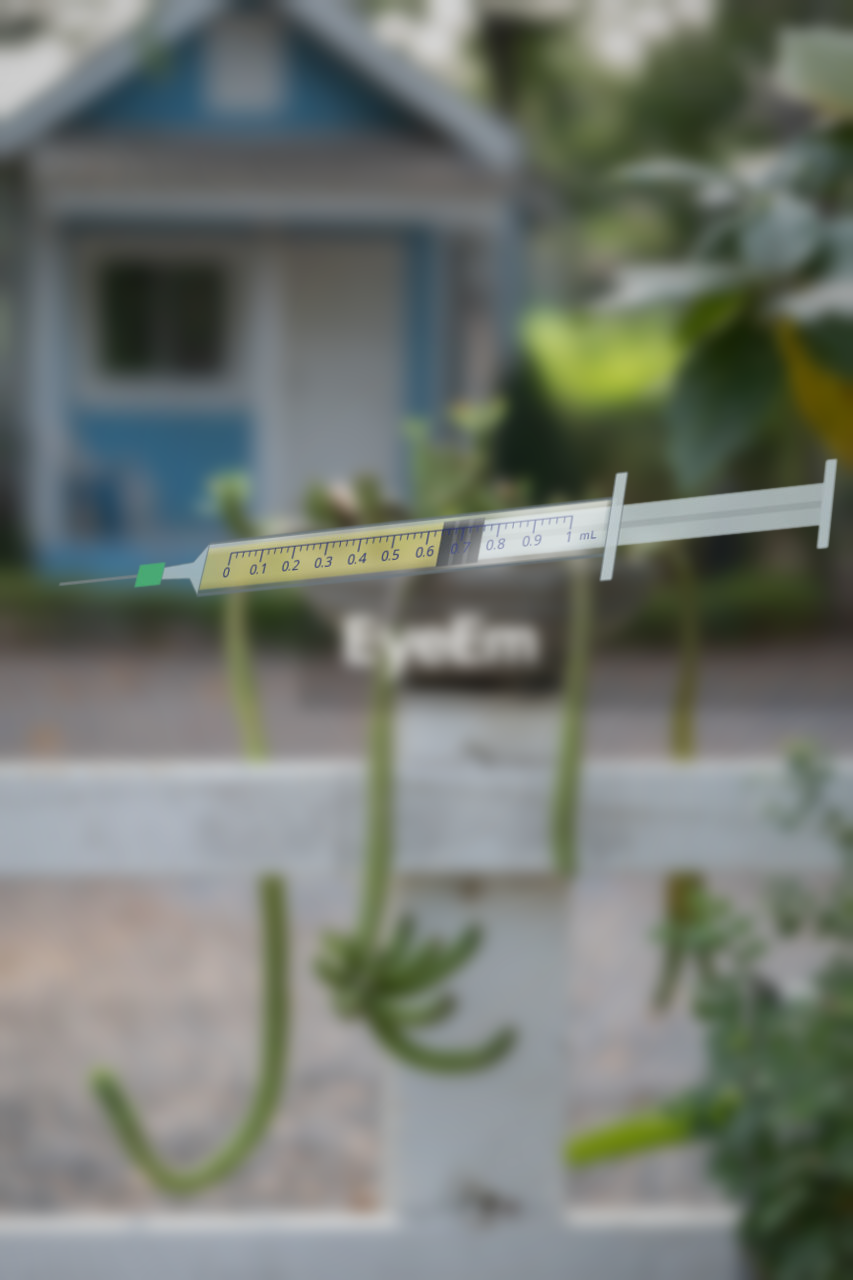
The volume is mL 0.64
